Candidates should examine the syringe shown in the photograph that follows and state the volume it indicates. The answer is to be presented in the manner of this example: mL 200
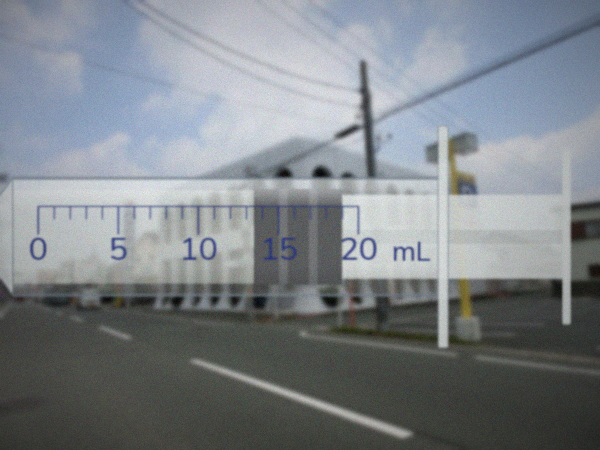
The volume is mL 13.5
